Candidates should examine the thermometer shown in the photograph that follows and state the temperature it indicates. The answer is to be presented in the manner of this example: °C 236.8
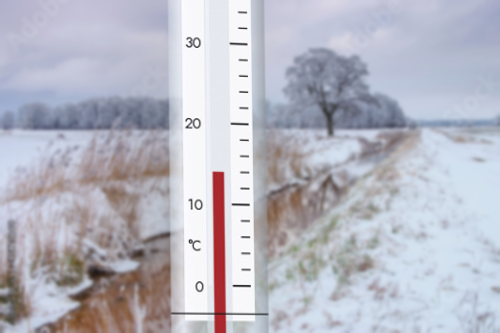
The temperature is °C 14
